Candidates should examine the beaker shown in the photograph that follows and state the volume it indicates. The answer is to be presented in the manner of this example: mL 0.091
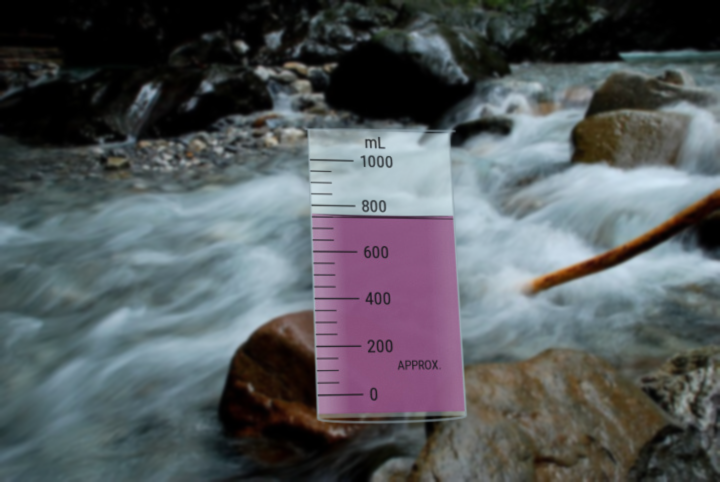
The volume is mL 750
